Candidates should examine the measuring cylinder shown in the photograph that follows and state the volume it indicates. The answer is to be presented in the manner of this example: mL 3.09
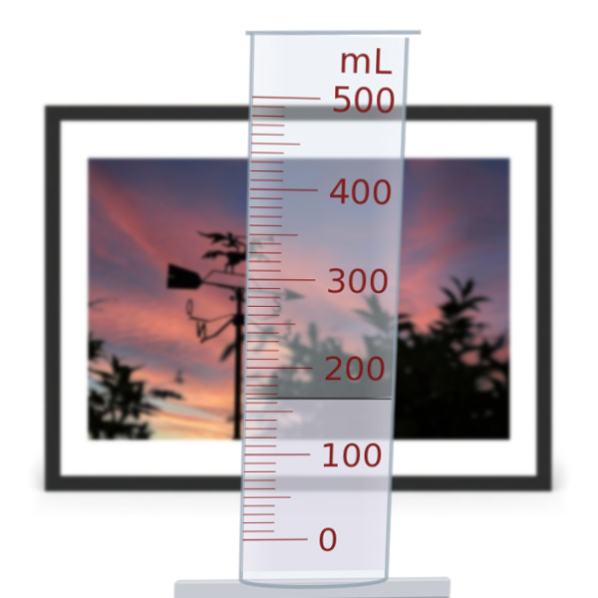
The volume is mL 165
